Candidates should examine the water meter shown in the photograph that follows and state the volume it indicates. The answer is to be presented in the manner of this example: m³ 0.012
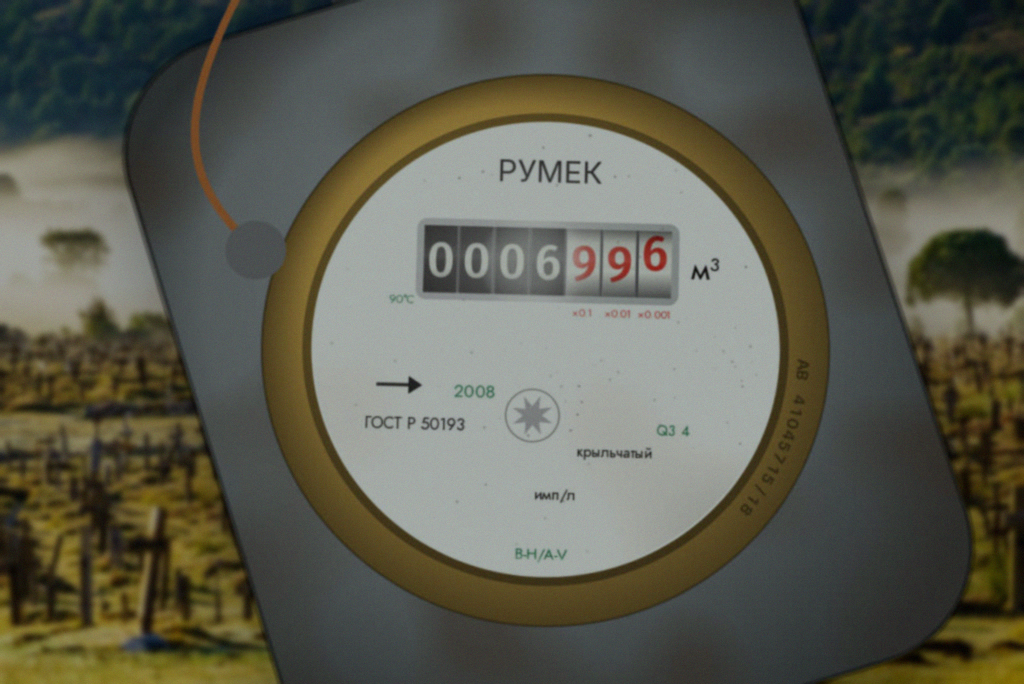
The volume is m³ 6.996
